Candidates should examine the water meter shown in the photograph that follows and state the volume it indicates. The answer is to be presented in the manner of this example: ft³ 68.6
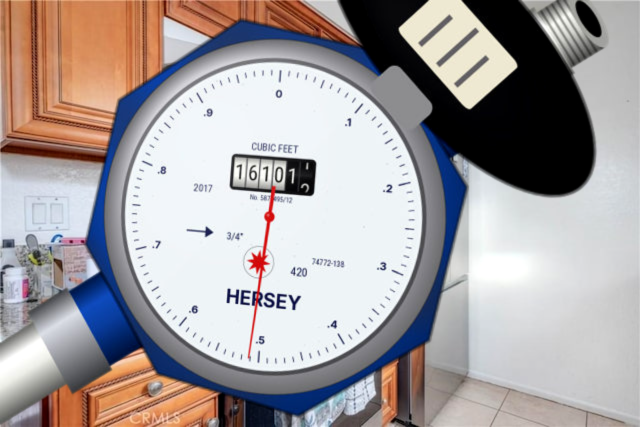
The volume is ft³ 161011.51
